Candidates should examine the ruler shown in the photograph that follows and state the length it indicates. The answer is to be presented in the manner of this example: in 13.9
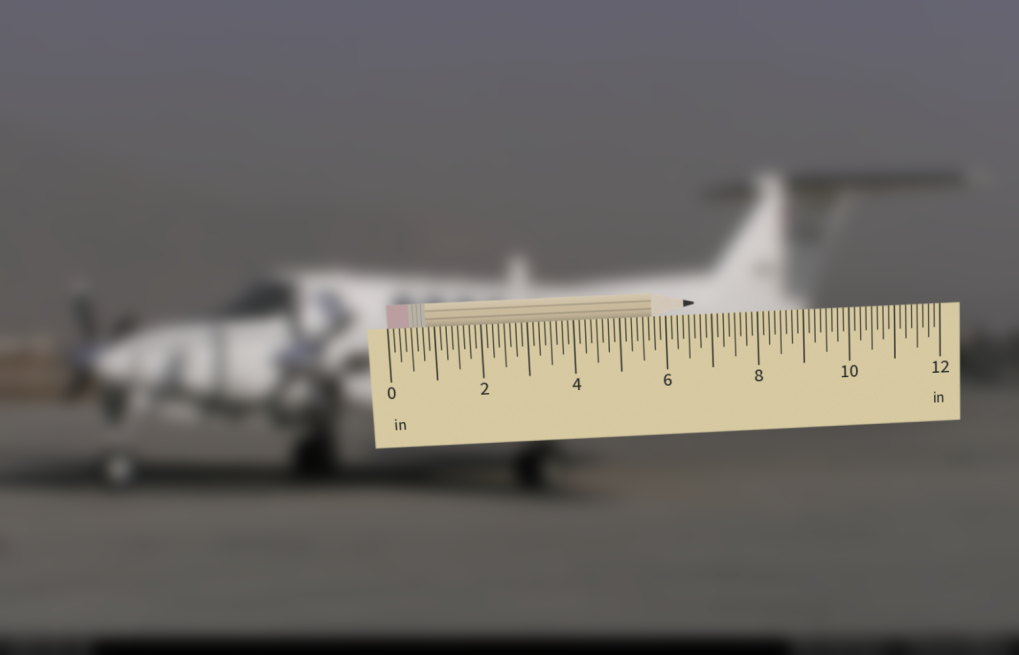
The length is in 6.625
